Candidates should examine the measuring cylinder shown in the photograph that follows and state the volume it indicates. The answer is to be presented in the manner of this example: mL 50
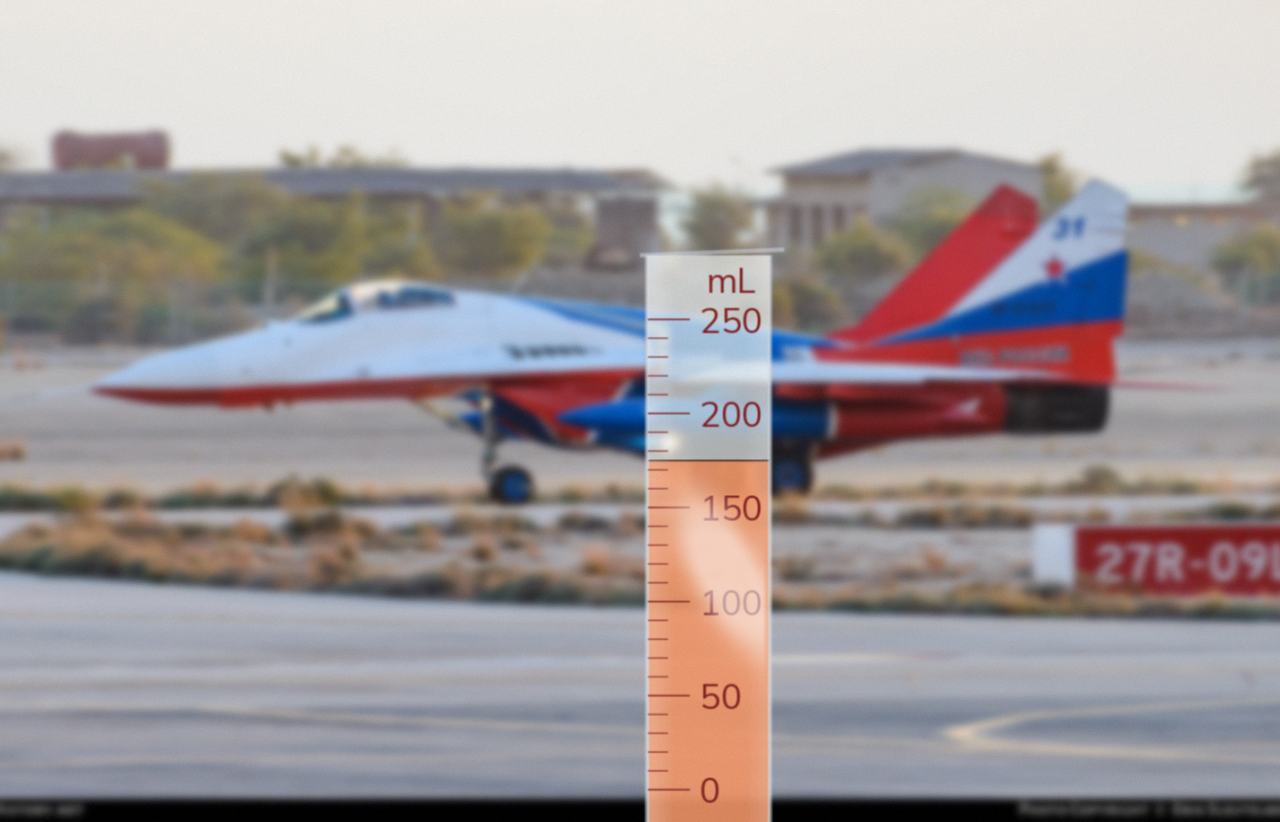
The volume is mL 175
